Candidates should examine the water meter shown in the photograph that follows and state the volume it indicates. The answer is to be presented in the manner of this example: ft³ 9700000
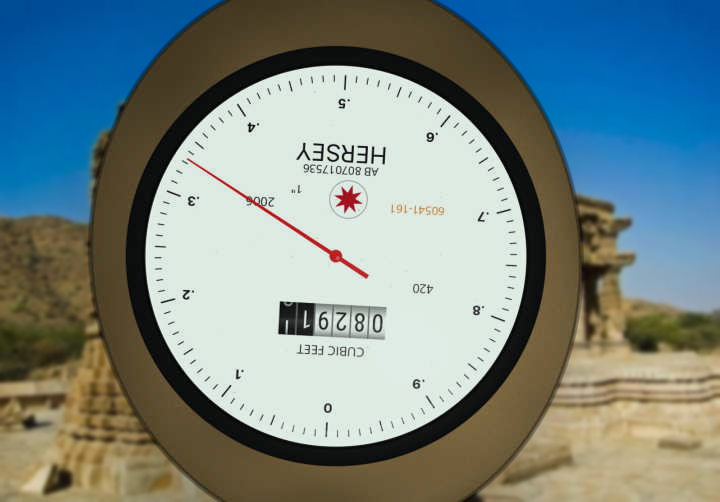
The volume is ft³ 82911.33
